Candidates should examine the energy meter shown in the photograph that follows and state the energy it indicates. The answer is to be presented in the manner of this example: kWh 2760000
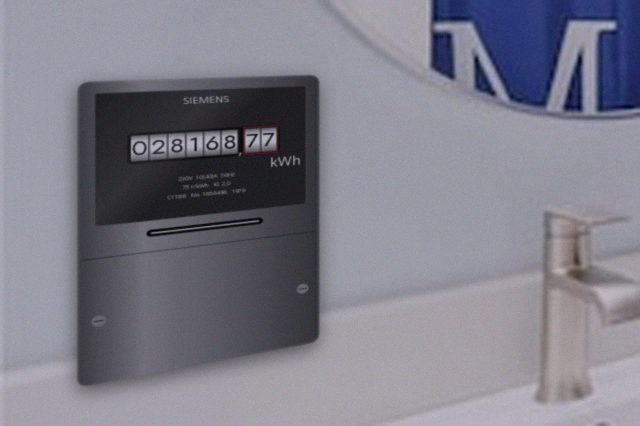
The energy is kWh 28168.77
